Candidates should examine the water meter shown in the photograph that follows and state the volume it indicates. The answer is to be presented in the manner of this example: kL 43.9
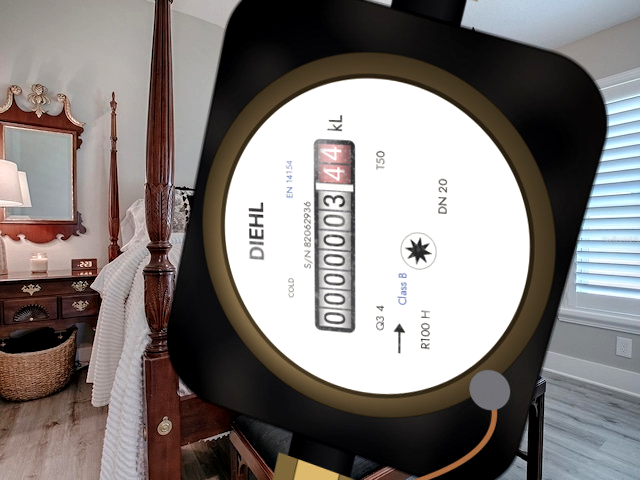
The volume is kL 3.44
